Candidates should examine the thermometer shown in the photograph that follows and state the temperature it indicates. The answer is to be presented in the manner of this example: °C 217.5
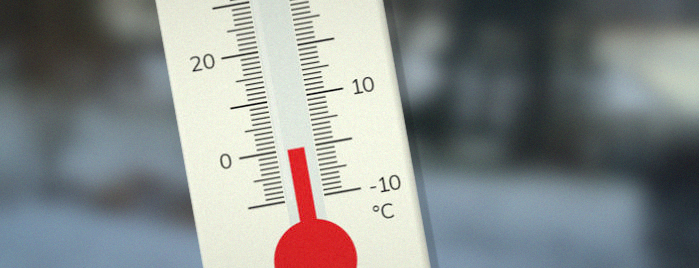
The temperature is °C 0
